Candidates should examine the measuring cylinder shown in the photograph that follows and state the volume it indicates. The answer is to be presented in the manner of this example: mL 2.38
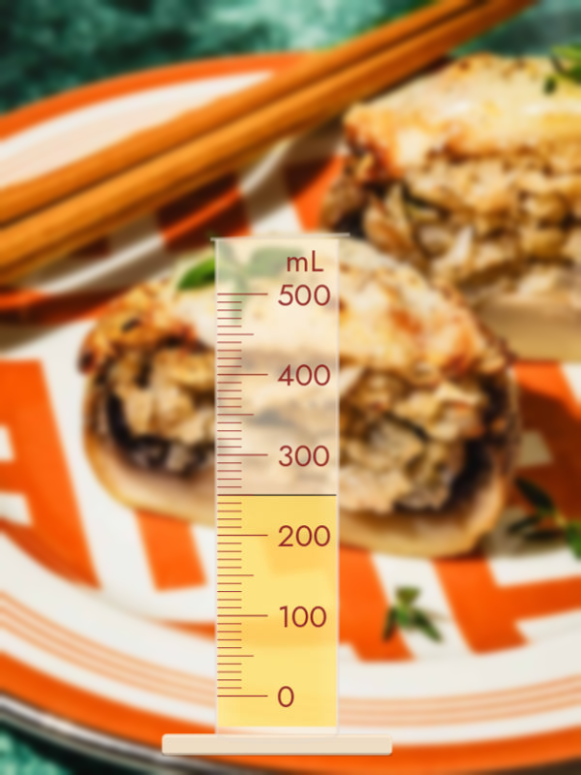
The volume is mL 250
